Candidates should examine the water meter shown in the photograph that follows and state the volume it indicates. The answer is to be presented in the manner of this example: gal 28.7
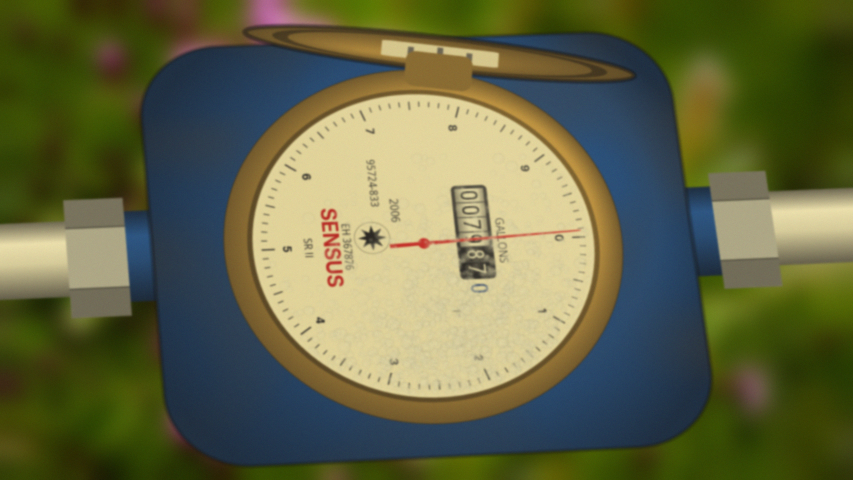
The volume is gal 79869.9
